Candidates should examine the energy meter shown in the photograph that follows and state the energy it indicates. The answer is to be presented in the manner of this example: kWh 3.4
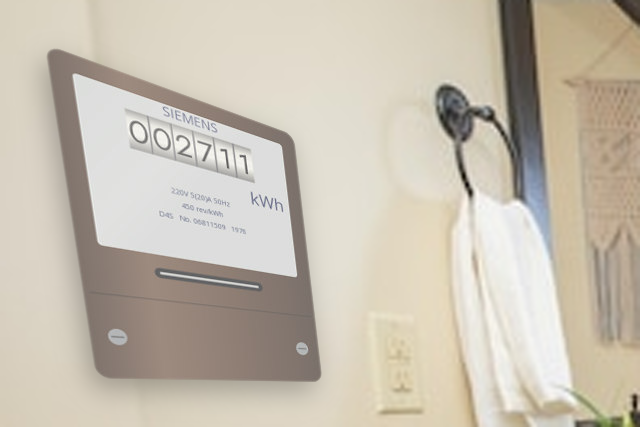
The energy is kWh 2711
